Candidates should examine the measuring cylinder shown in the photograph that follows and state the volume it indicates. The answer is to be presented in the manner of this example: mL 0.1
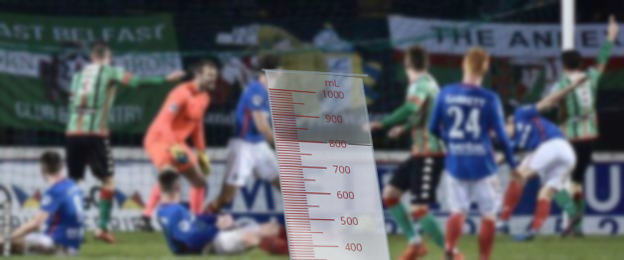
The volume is mL 800
